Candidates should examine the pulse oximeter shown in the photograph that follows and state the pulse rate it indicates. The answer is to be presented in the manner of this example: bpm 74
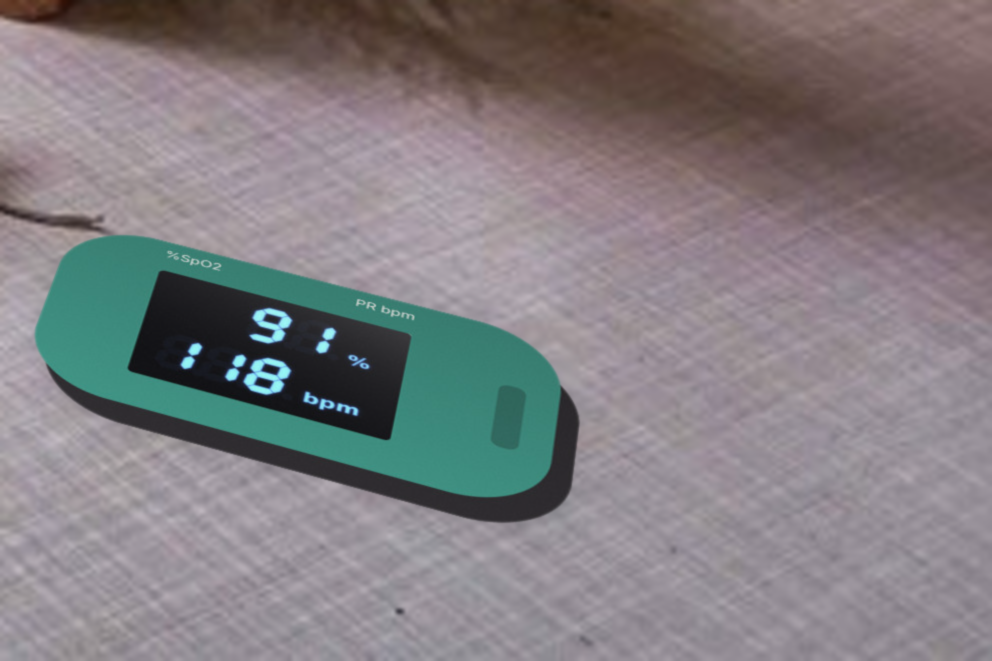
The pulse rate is bpm 118
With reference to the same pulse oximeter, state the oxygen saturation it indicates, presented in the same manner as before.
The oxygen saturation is % 91
